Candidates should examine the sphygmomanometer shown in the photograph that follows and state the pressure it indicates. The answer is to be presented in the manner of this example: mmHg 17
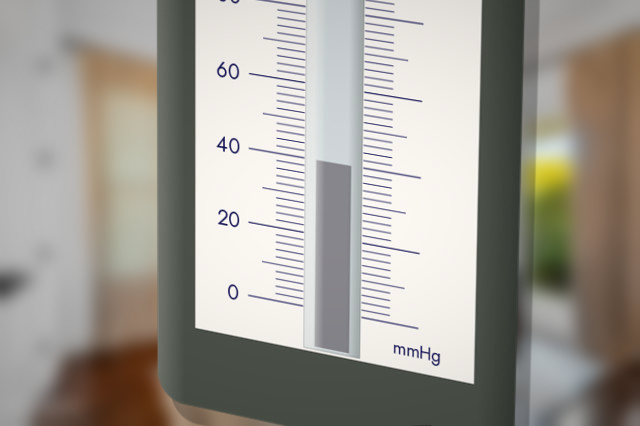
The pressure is mmHg 40
